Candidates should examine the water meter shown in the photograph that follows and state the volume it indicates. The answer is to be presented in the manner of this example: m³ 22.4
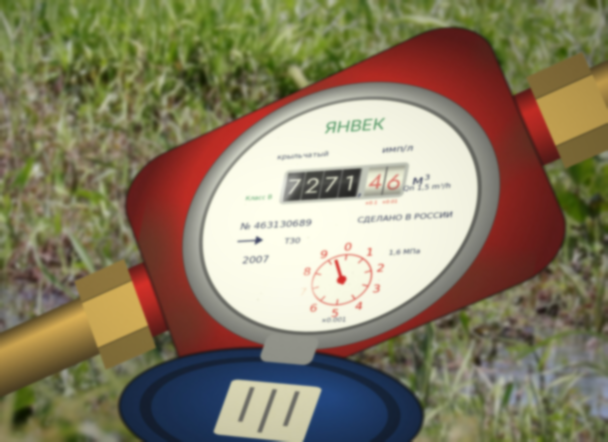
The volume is m³ 7271.459
